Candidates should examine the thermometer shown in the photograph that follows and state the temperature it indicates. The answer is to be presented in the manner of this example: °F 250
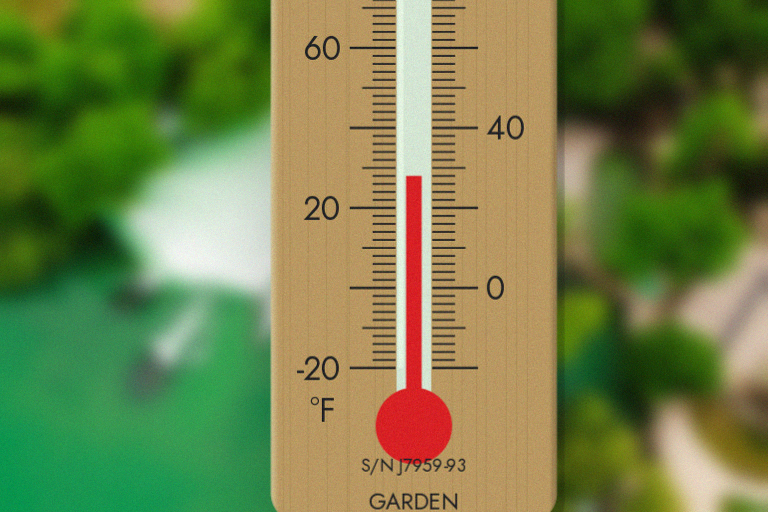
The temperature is °F 28
